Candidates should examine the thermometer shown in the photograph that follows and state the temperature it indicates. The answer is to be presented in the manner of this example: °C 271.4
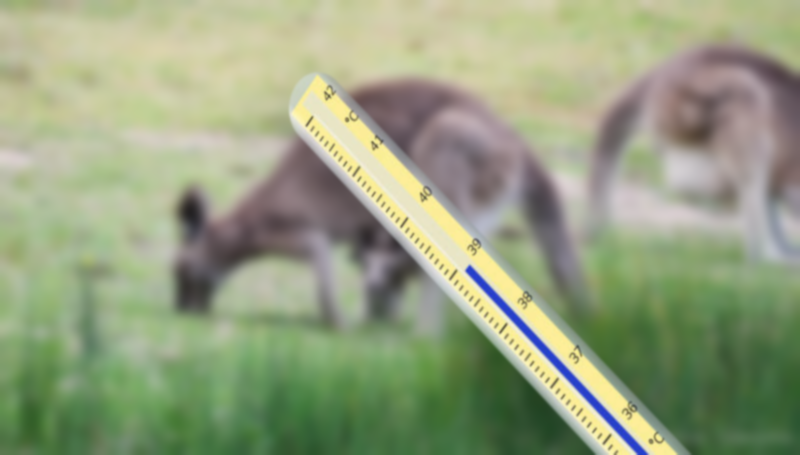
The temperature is °C 38.9
